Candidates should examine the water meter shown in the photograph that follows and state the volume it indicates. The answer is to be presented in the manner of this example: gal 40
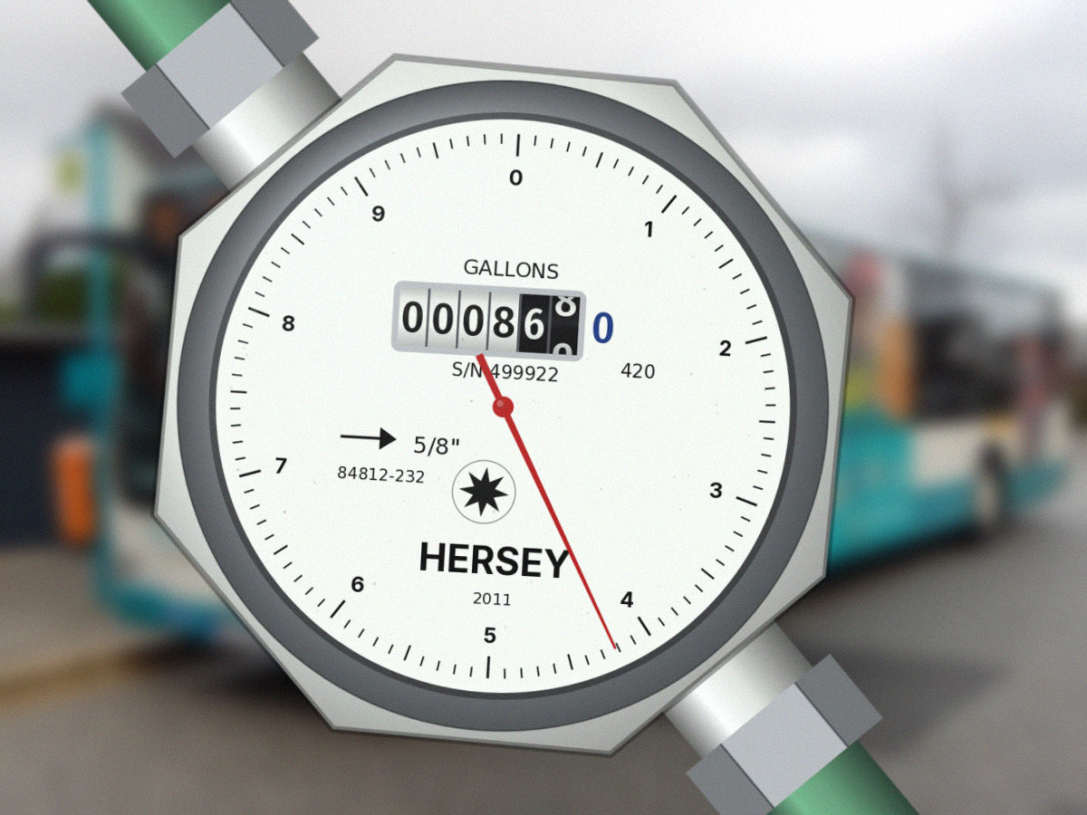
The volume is gal 8684.2
